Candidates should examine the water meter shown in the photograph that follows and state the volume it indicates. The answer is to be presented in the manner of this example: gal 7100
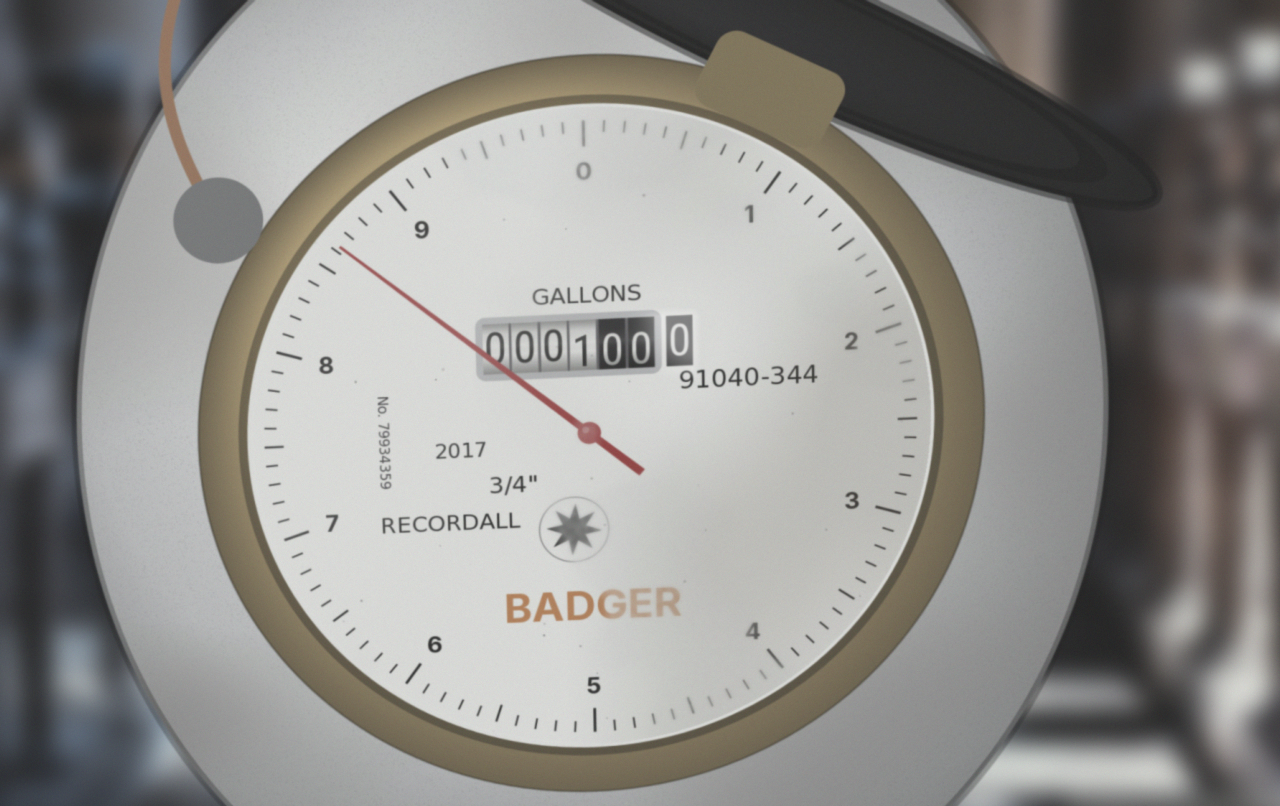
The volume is gal 998.6
